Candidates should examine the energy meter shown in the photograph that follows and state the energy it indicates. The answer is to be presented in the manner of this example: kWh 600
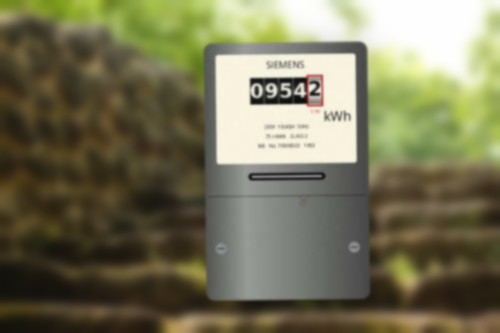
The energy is kWh 954.2
